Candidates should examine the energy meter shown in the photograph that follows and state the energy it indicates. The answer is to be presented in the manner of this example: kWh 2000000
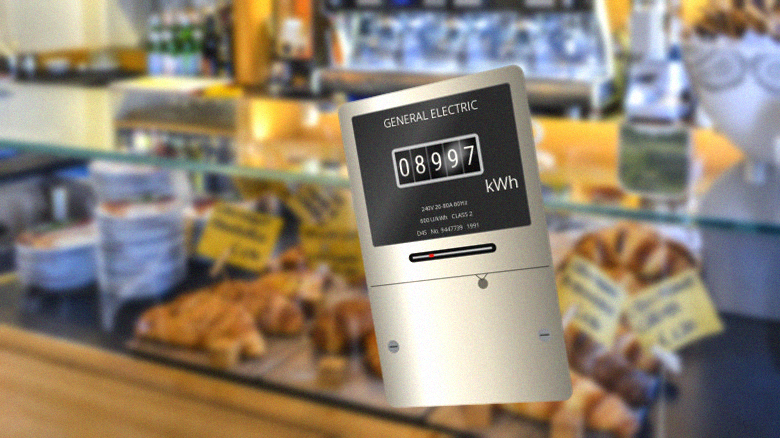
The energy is kWh 8997
